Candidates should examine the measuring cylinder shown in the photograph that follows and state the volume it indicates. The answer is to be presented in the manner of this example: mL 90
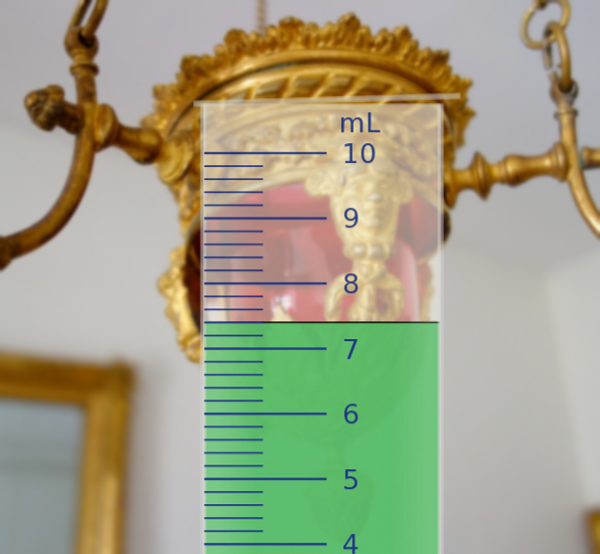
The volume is mL 7.4
